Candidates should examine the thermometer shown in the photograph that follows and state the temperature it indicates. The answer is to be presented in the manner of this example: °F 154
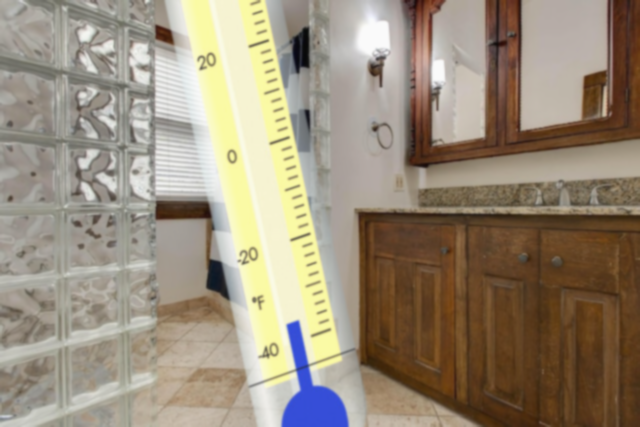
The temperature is °F -36
